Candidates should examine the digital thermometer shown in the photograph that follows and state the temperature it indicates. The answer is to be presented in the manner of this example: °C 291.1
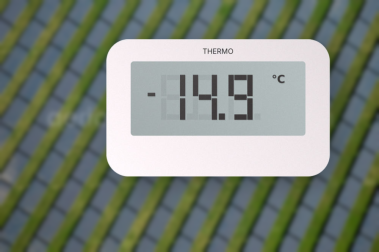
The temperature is °C -14.9
